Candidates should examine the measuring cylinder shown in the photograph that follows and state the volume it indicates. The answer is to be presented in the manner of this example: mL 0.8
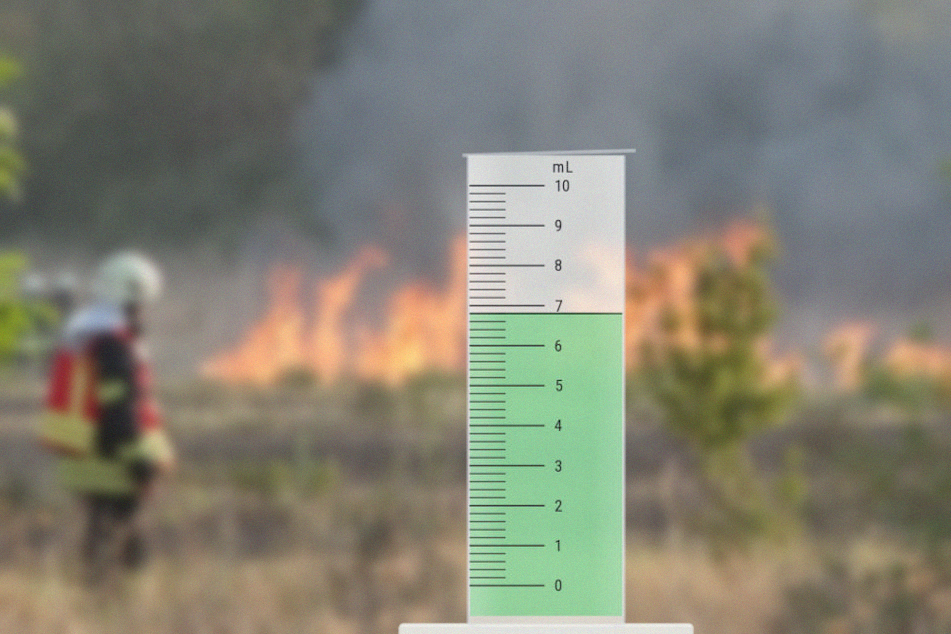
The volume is mL 6.8
